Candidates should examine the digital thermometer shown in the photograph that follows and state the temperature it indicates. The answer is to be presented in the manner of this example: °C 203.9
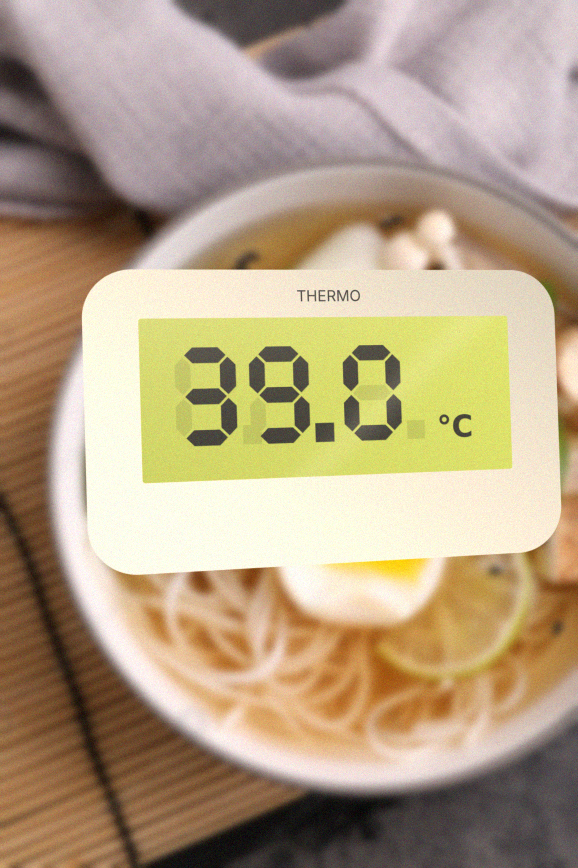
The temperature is °C 39.0
